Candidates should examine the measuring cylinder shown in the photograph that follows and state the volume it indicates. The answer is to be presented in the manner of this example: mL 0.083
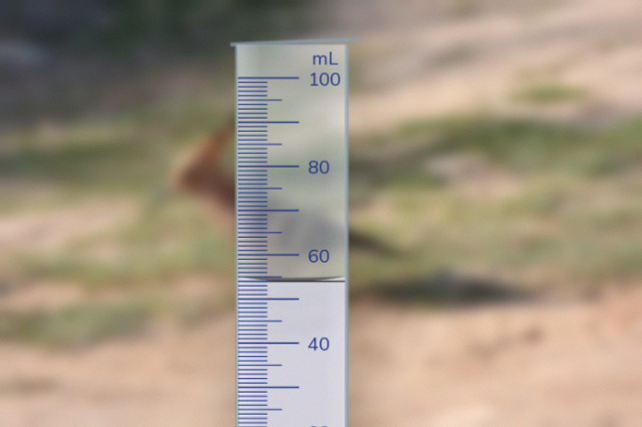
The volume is mL 54
